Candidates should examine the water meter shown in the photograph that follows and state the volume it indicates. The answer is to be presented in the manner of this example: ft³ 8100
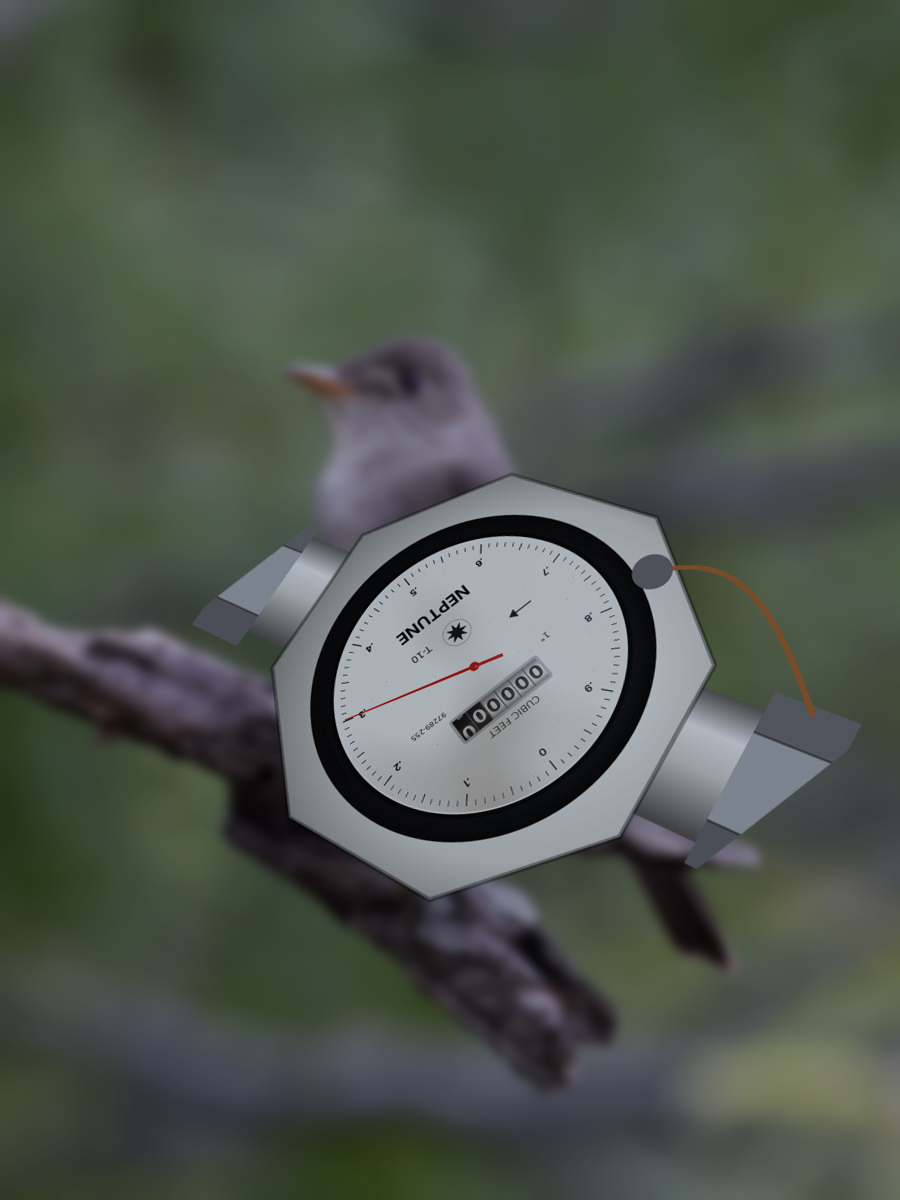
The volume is ft³ 0.30
